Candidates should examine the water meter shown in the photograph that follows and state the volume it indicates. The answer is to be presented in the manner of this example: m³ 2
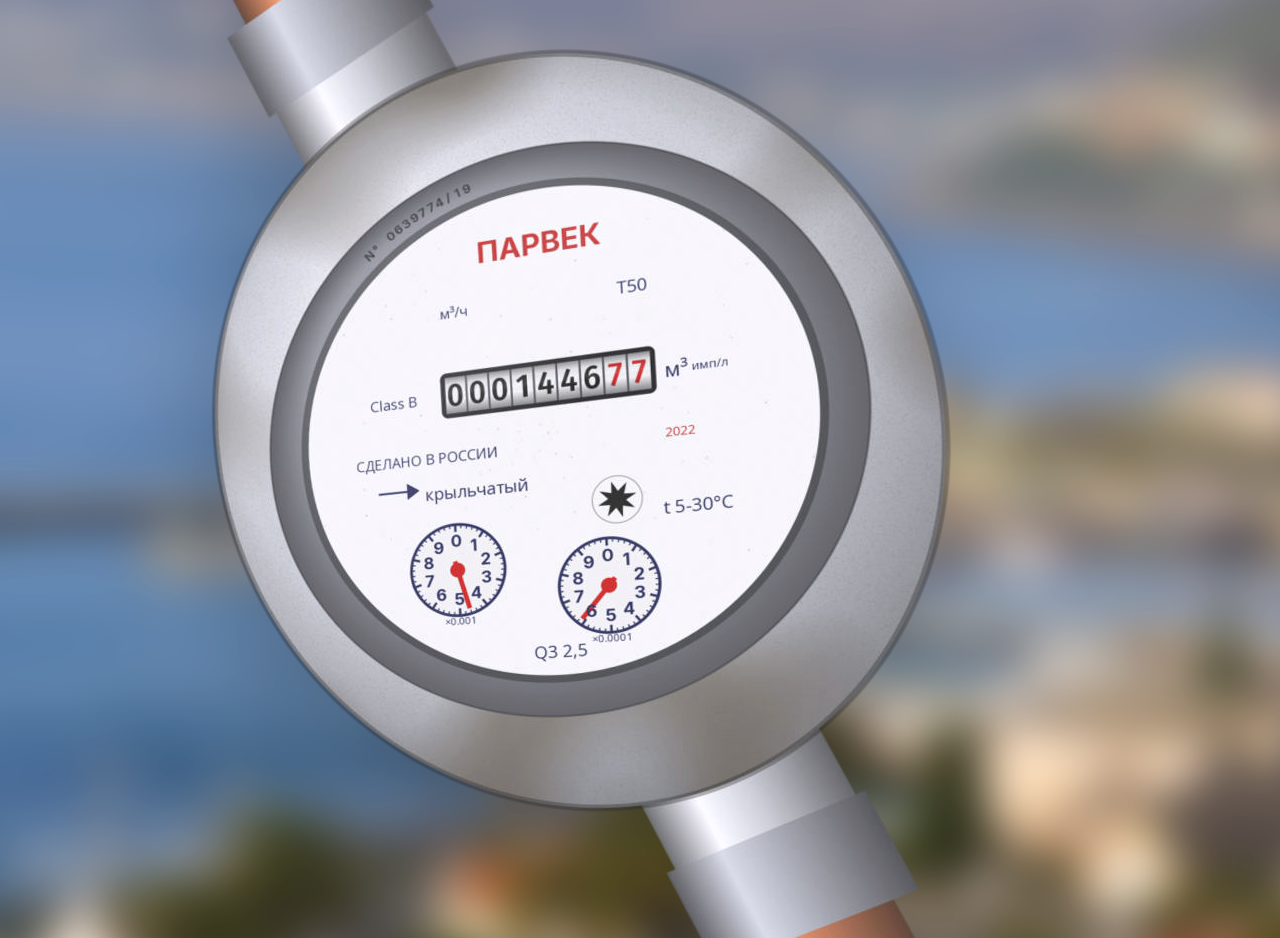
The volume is m³ 1446.7746
